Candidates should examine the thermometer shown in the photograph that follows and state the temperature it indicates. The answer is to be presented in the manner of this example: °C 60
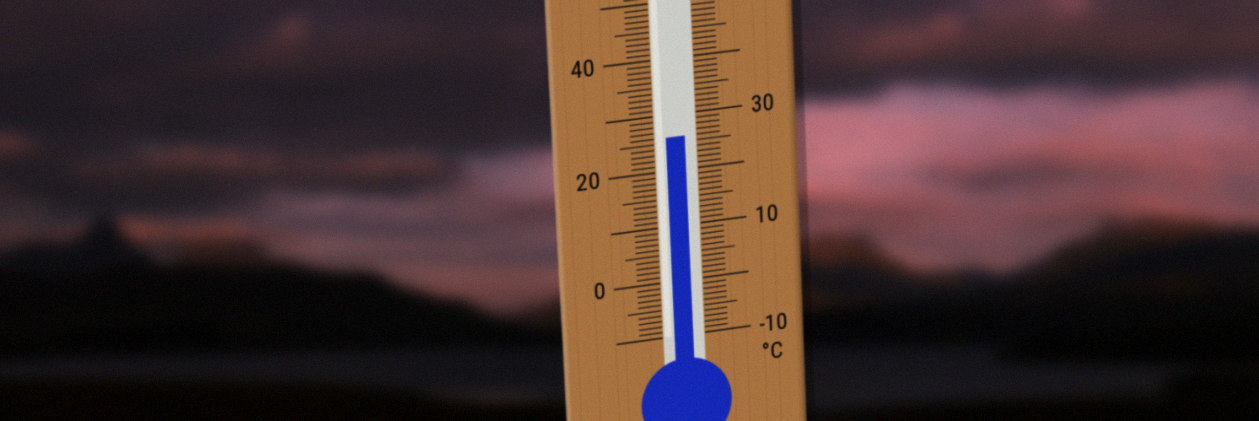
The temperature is °C 26
